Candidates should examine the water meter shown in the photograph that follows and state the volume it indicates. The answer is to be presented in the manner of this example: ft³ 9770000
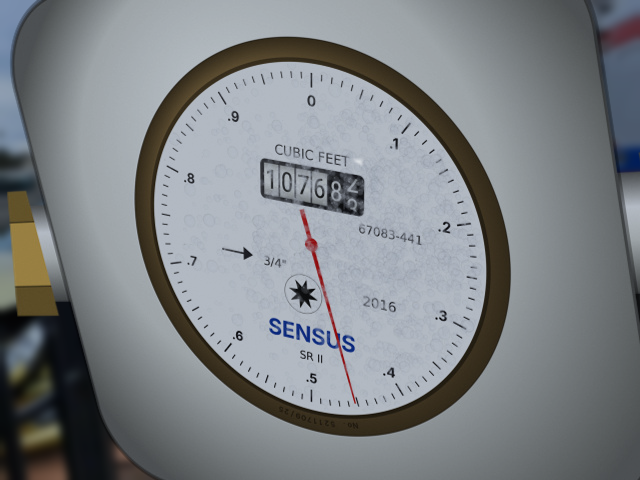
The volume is ft³ 107682.45
